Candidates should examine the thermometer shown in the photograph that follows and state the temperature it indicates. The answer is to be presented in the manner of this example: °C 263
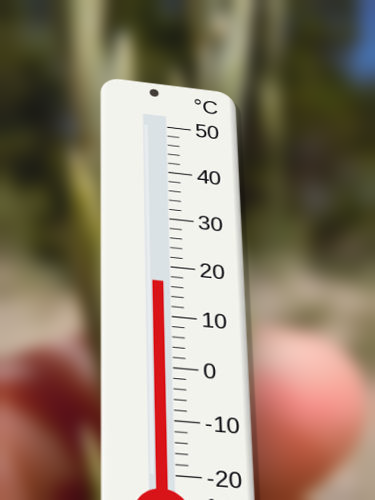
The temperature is °C 17
